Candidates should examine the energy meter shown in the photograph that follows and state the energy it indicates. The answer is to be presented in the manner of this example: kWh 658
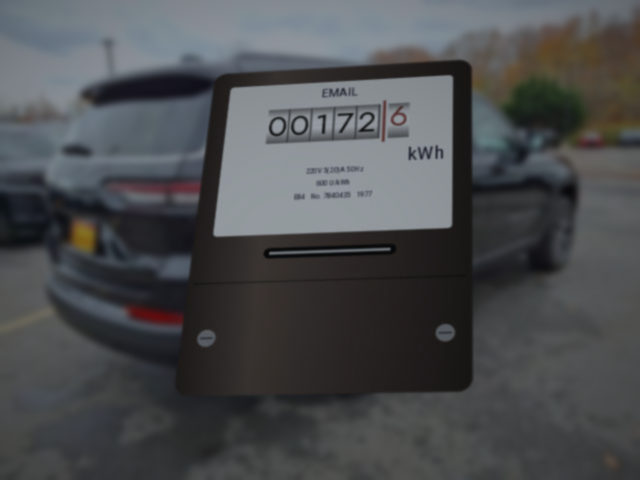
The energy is kWh 172.6
